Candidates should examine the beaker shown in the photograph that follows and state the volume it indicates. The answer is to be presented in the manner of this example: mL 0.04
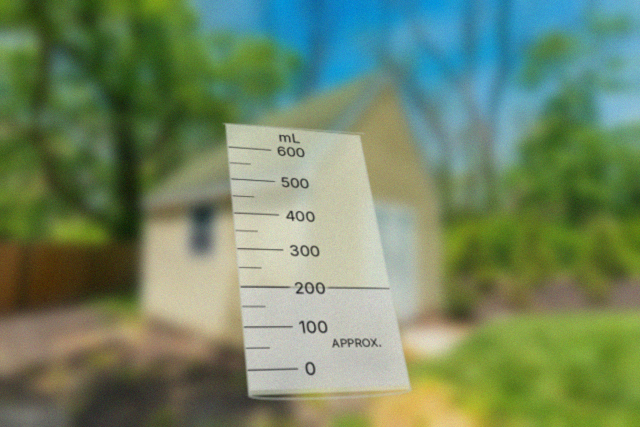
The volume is mL 200
